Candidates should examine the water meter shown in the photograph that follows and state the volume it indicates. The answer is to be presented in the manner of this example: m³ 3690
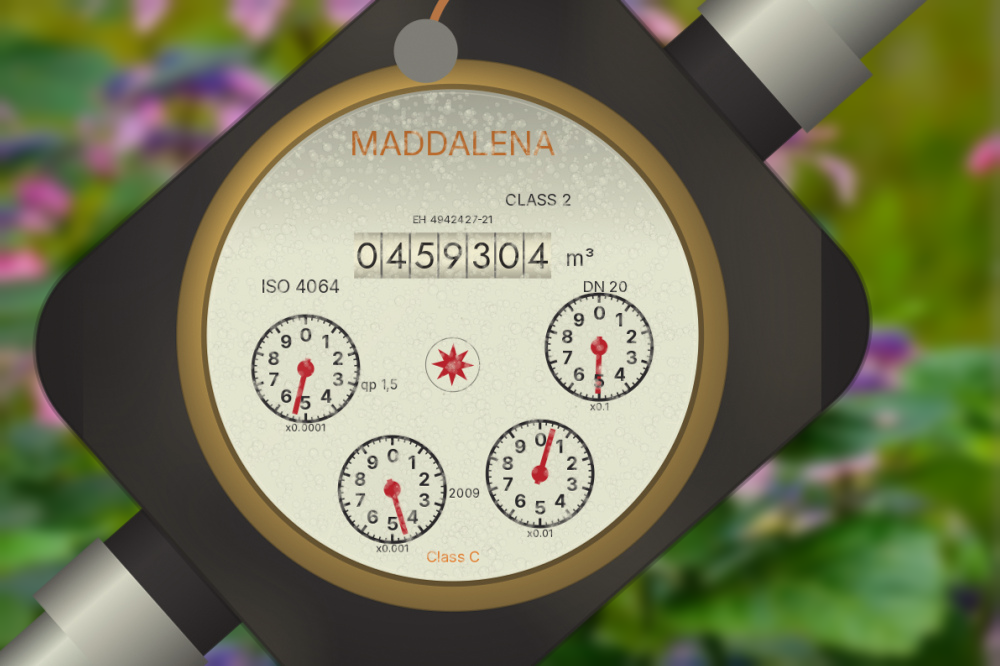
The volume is m³ 459304.5045
